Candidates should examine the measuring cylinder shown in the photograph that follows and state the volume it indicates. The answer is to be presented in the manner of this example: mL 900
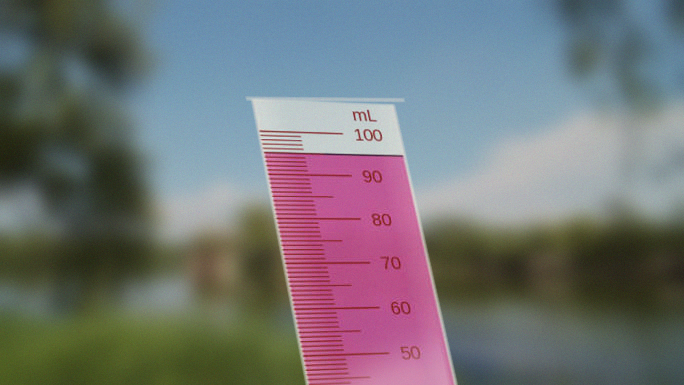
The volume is mL 95
